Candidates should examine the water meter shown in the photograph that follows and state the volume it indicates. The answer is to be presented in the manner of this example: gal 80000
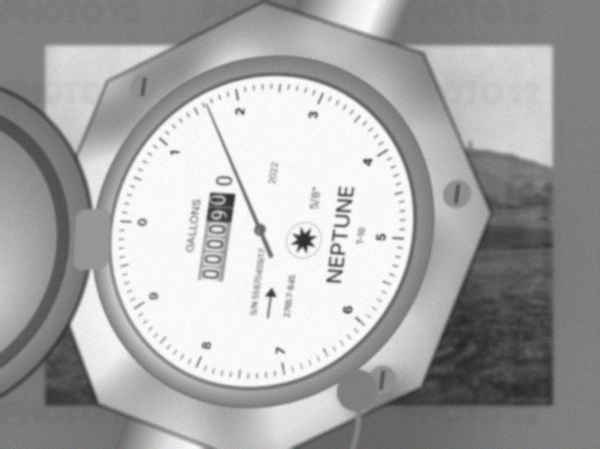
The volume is gal 901.6
